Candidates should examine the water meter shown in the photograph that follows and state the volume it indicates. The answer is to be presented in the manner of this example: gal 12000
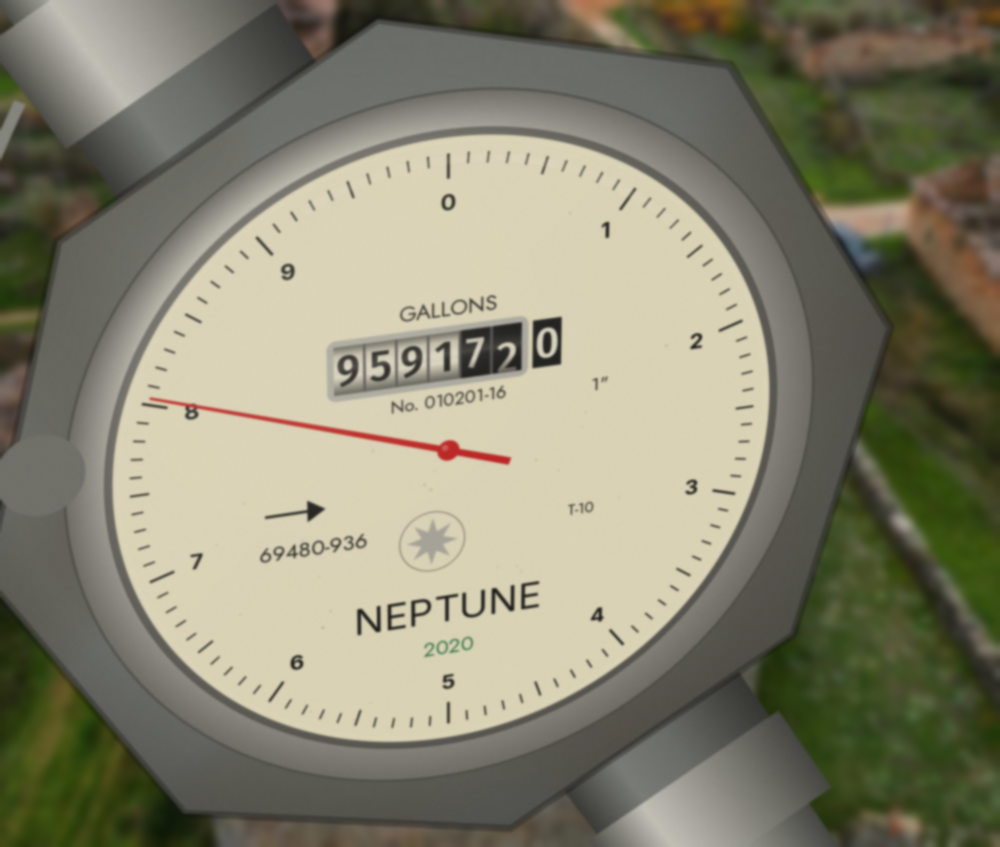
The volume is gal 9591718.0
